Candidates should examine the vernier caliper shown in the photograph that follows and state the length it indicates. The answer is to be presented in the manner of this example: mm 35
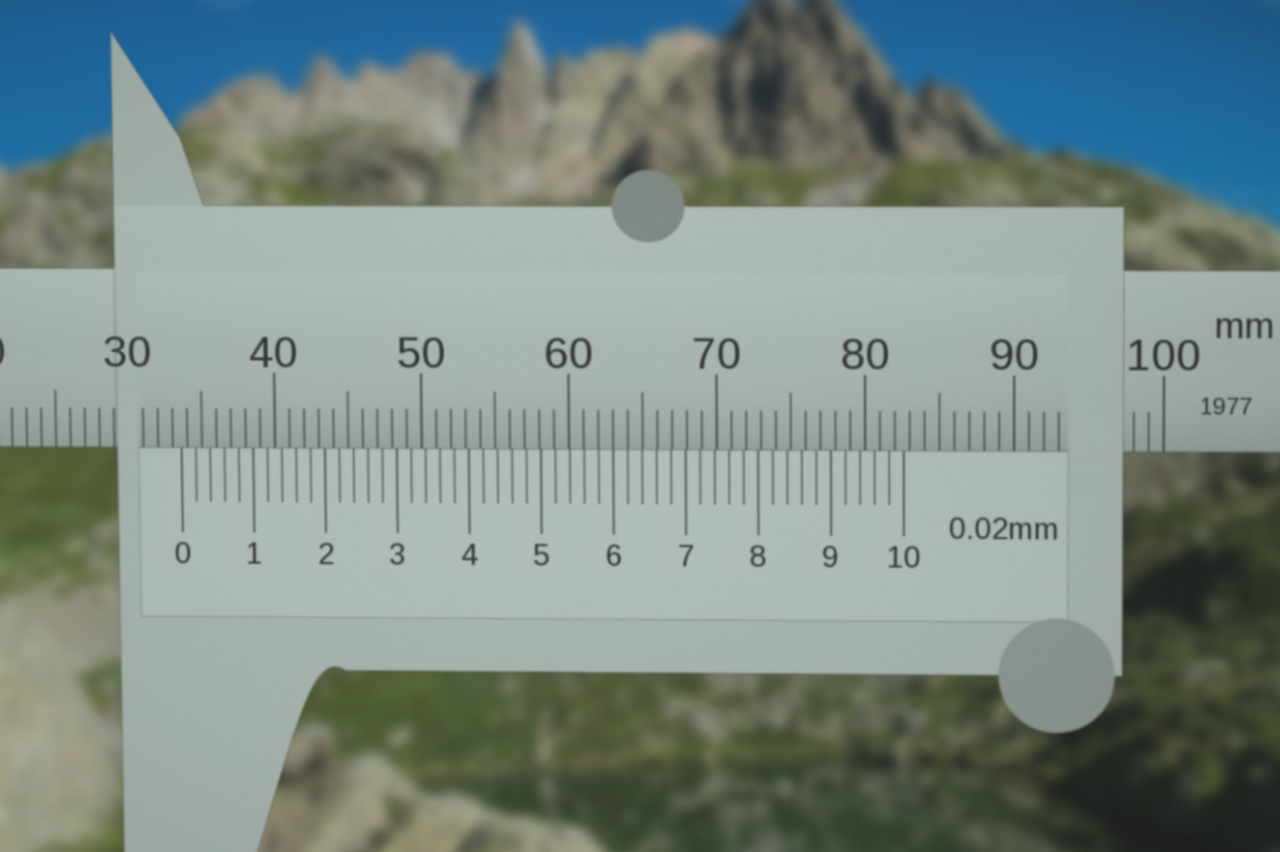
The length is mm 33.6
